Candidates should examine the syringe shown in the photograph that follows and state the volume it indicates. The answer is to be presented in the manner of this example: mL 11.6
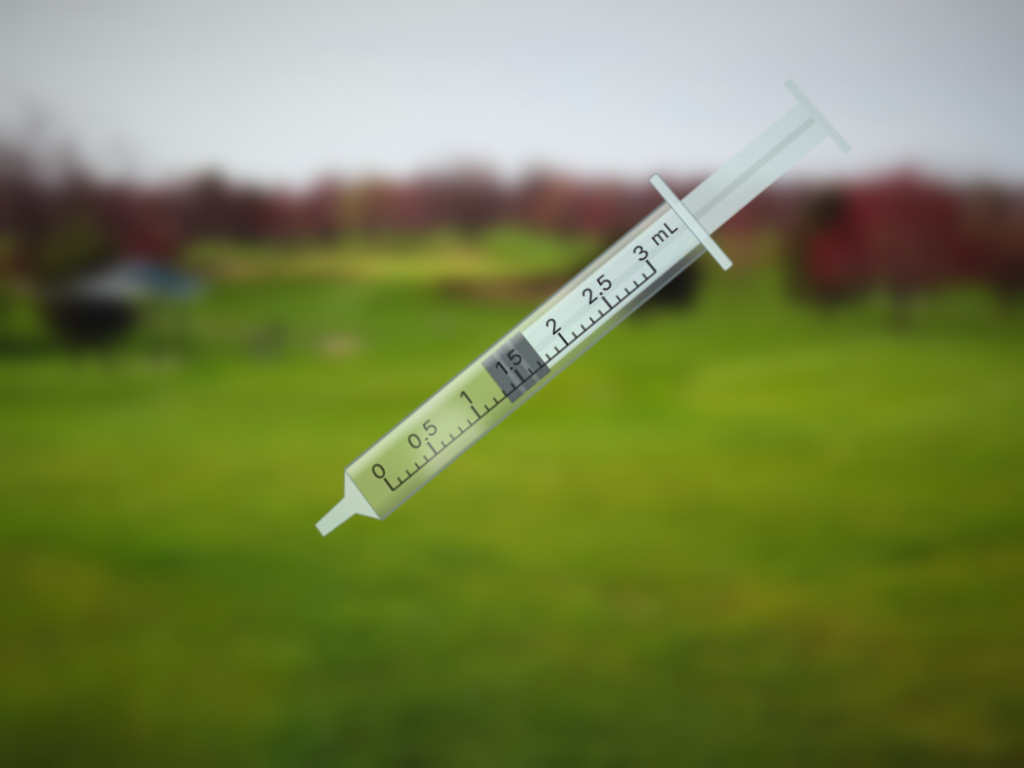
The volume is mL 1.3
